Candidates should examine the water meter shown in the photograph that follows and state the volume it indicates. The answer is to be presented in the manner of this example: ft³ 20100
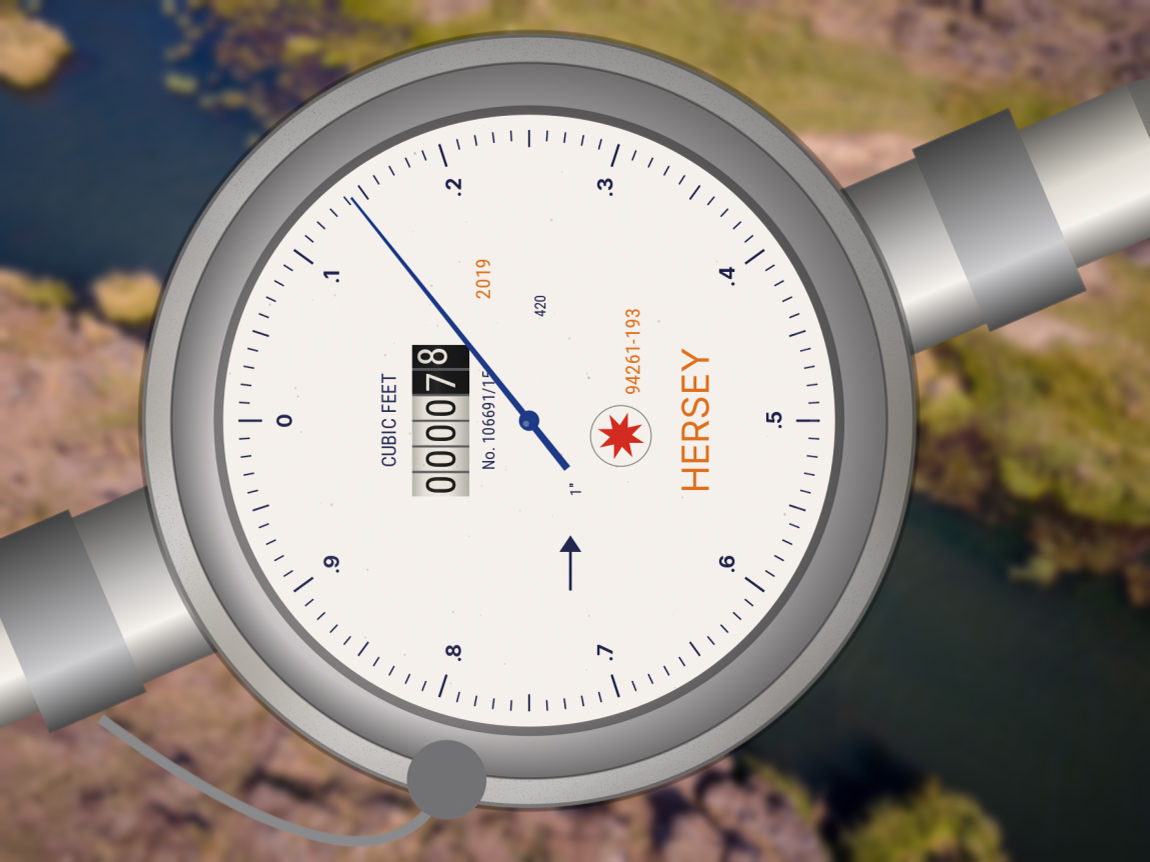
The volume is ft³ 78.14
